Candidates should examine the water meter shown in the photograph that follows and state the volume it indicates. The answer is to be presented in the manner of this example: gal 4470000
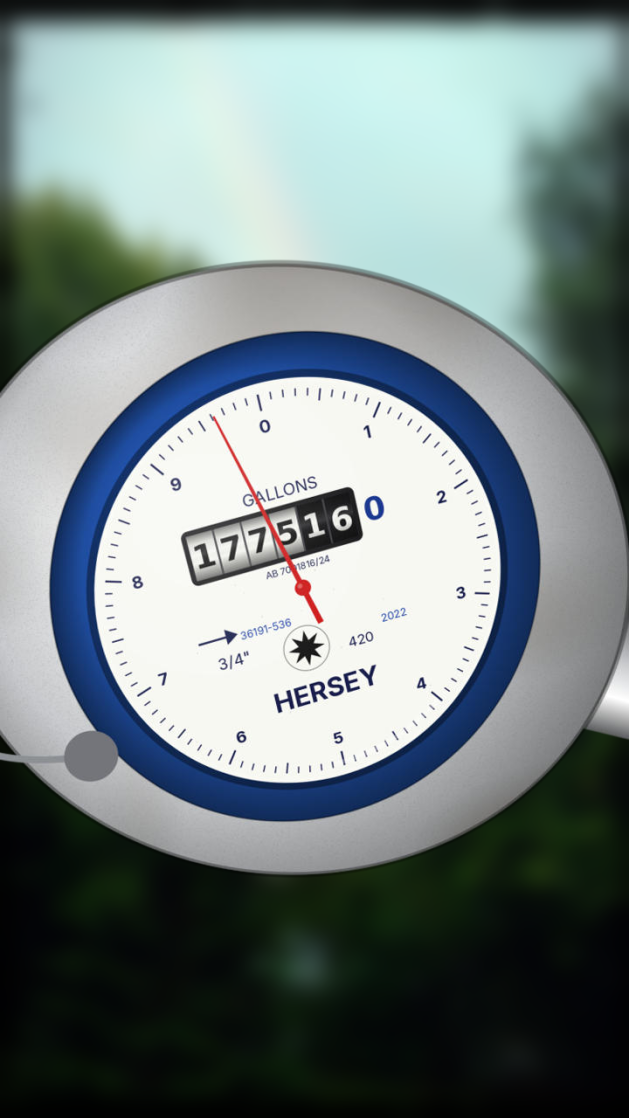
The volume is gal 1775159.6
